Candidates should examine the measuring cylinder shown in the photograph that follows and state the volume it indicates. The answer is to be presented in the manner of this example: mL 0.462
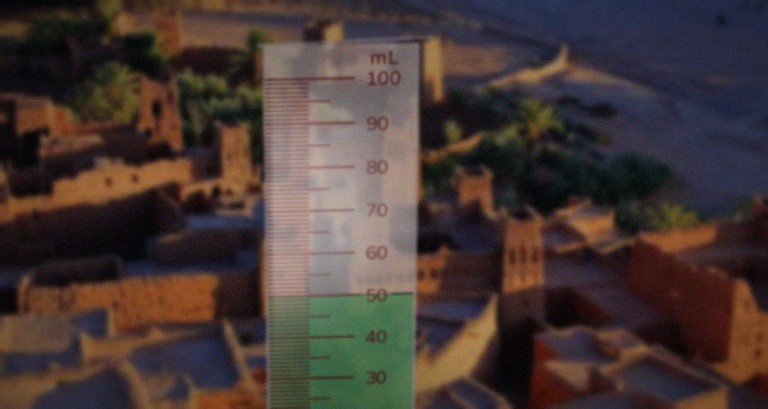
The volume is mL 50
